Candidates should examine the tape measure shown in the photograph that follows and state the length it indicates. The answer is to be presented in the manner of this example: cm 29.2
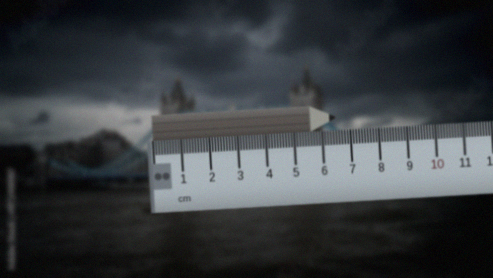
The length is cm 6.5
